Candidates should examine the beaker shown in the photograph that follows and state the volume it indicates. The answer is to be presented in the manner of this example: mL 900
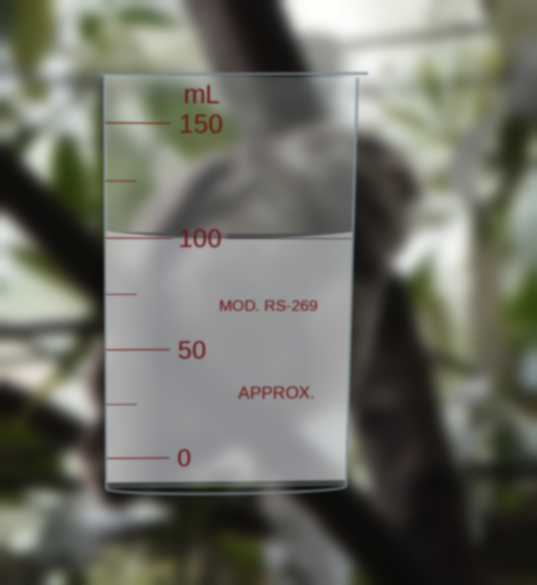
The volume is mL 100
